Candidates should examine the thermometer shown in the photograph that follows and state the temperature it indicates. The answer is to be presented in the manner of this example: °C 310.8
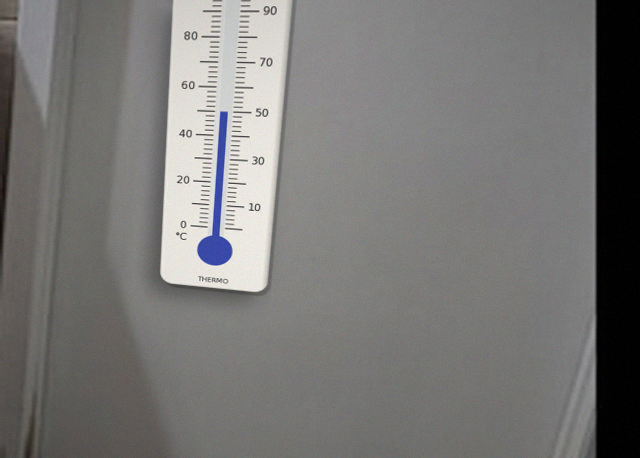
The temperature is °C 50
